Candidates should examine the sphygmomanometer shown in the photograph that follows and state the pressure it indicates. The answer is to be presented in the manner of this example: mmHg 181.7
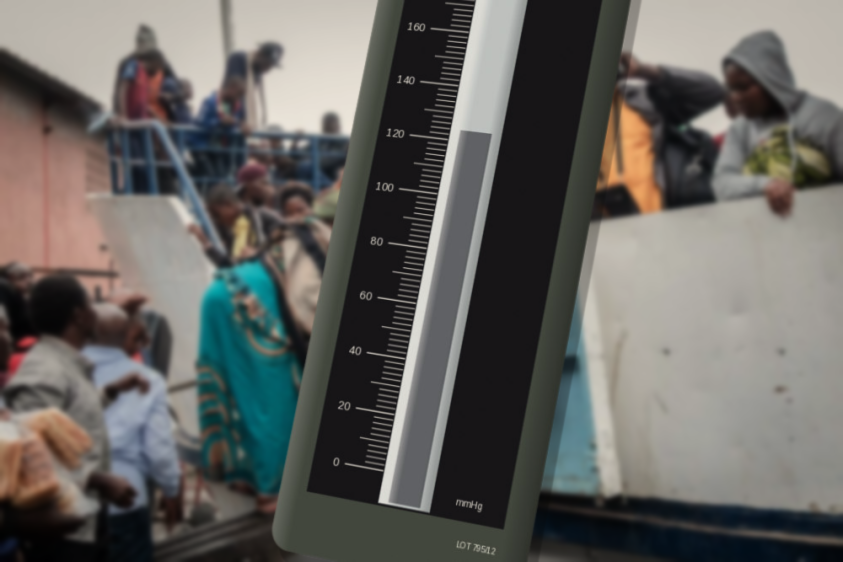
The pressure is mmHg 124
